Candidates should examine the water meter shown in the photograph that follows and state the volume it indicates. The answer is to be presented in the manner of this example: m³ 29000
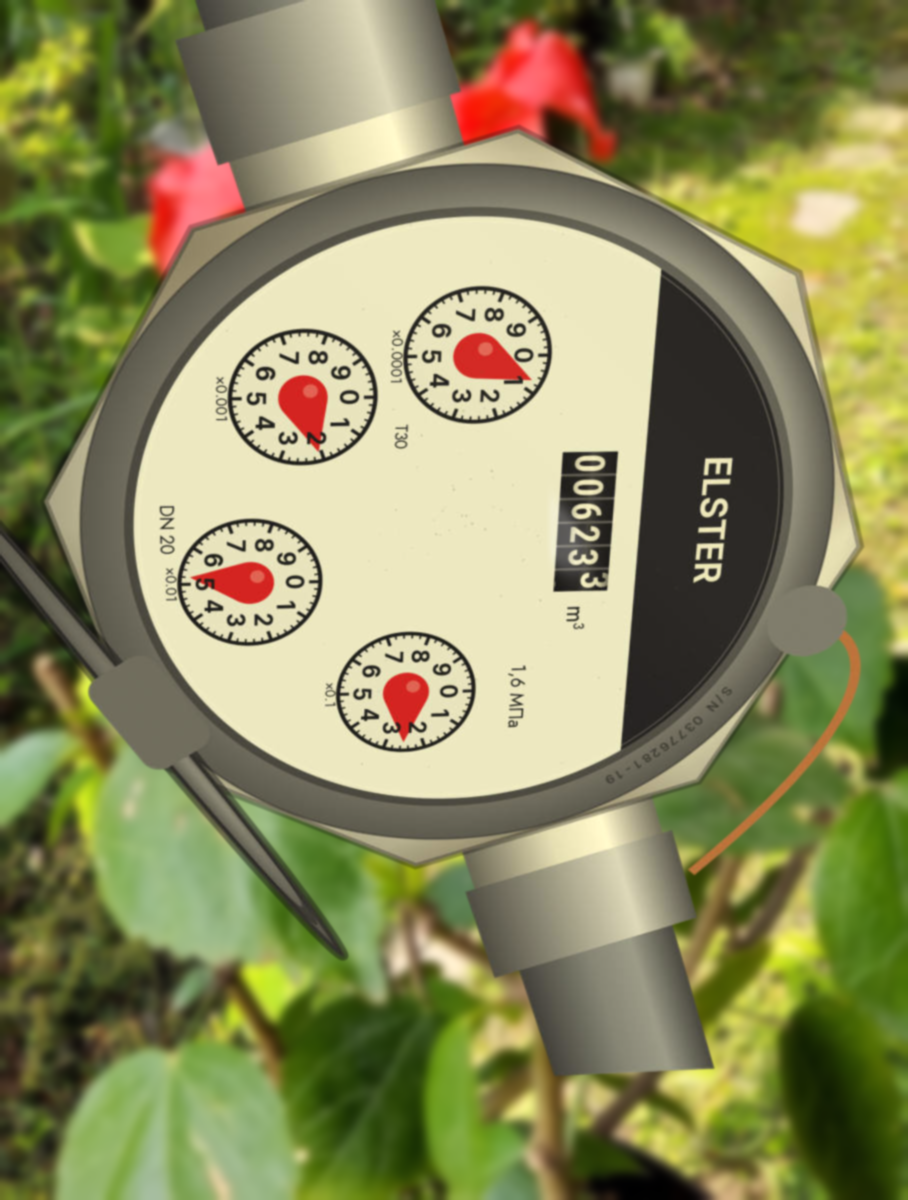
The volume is m³ 6233.2520
